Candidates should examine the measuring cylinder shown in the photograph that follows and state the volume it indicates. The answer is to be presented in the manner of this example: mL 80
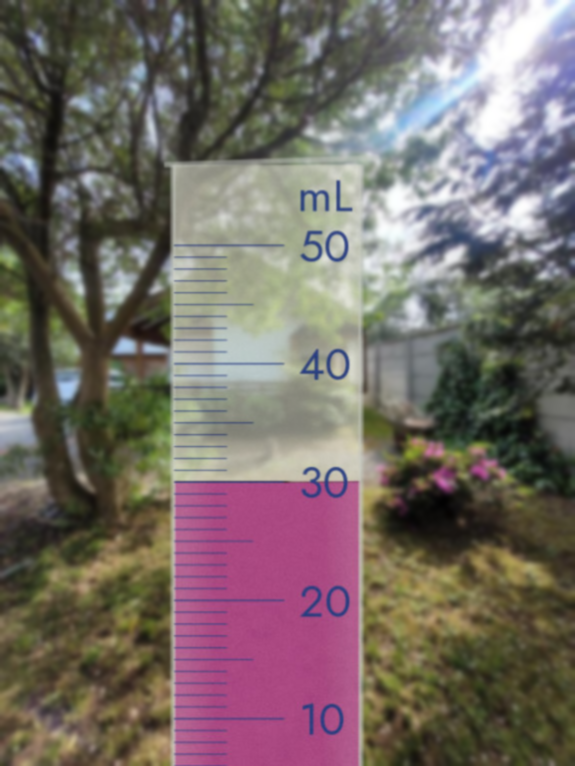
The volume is mL 30
